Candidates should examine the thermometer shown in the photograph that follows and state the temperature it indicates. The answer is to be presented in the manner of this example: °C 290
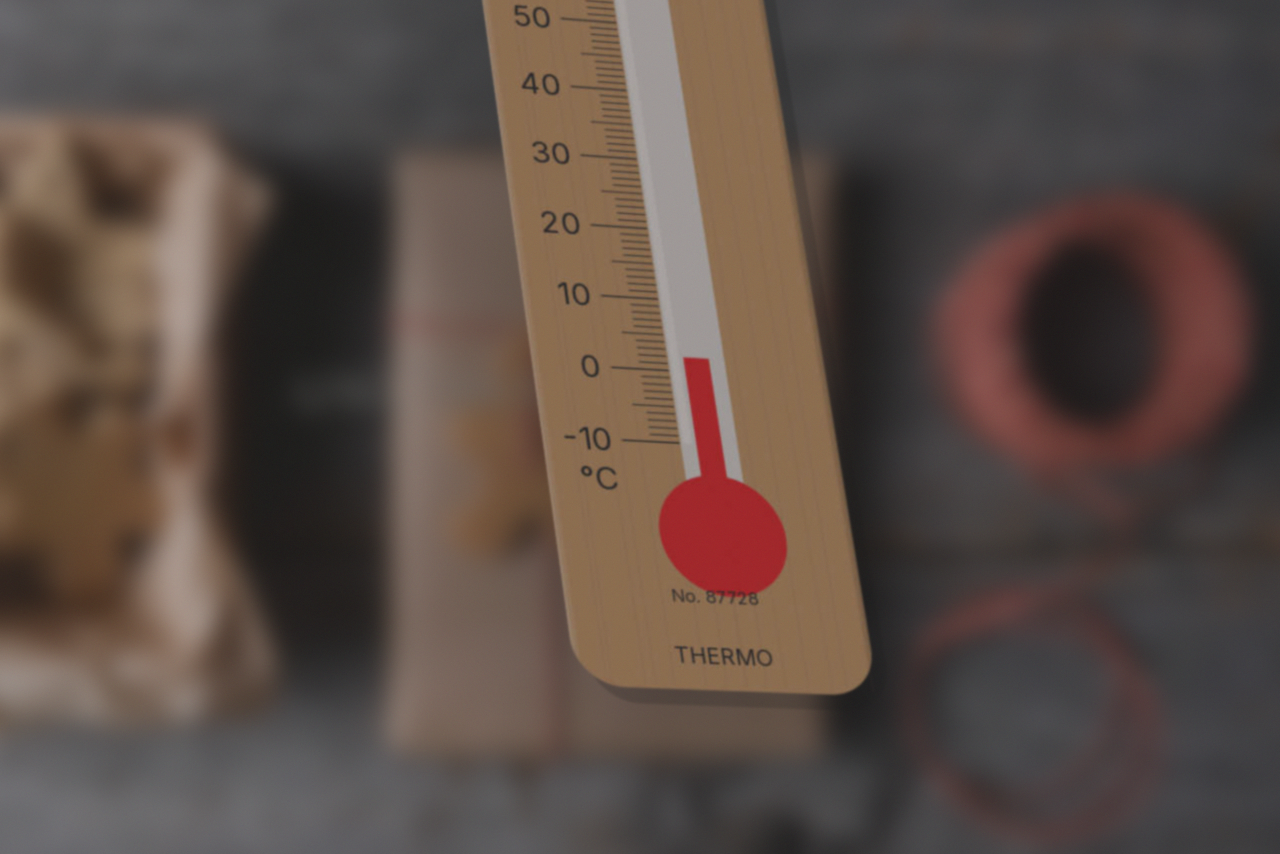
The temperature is °C 2
